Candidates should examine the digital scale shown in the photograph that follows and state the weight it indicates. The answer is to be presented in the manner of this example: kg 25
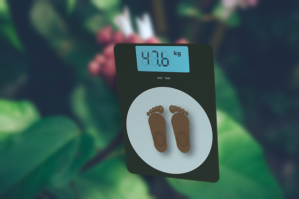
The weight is kg 47.6
